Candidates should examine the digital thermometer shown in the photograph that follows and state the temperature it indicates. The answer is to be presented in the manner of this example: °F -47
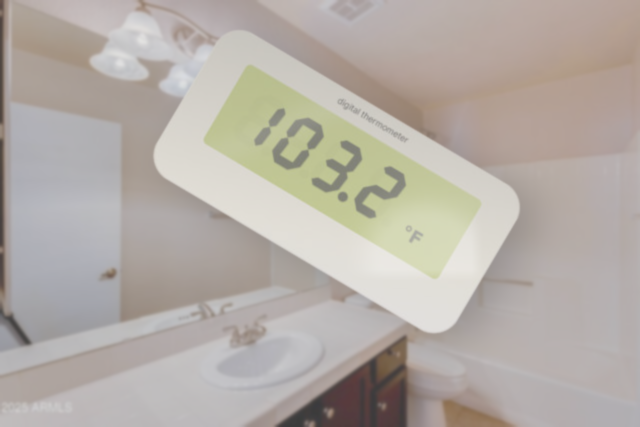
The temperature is °F 103.2
